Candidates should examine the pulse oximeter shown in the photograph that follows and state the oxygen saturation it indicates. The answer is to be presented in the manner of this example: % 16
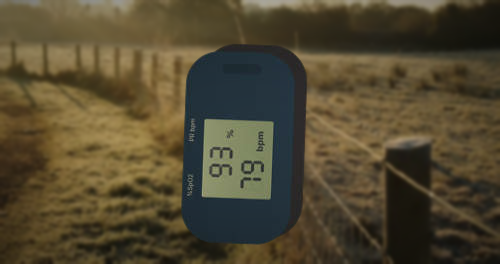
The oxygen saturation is % 93
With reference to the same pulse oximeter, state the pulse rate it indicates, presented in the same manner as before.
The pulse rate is bpm 79
